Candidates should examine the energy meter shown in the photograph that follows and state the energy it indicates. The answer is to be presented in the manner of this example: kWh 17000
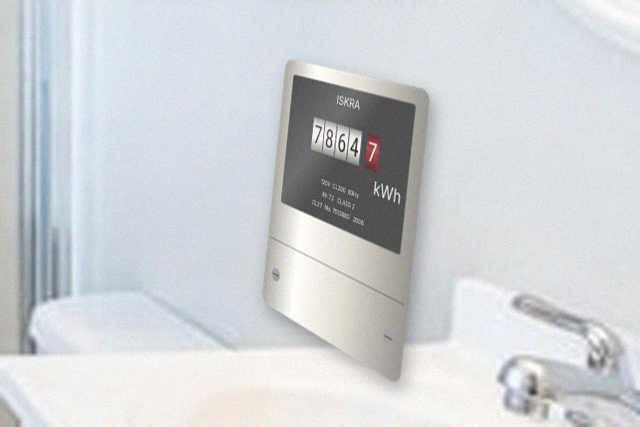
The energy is kWh 7864.7
